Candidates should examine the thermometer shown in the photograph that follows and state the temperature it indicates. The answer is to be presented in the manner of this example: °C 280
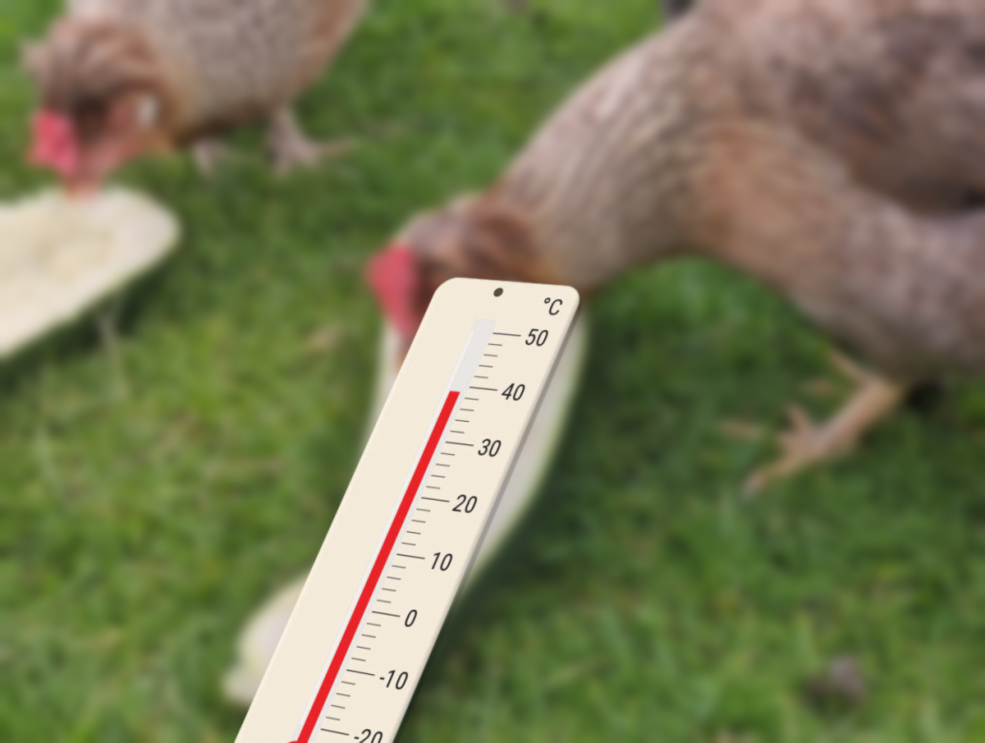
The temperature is °C 39
